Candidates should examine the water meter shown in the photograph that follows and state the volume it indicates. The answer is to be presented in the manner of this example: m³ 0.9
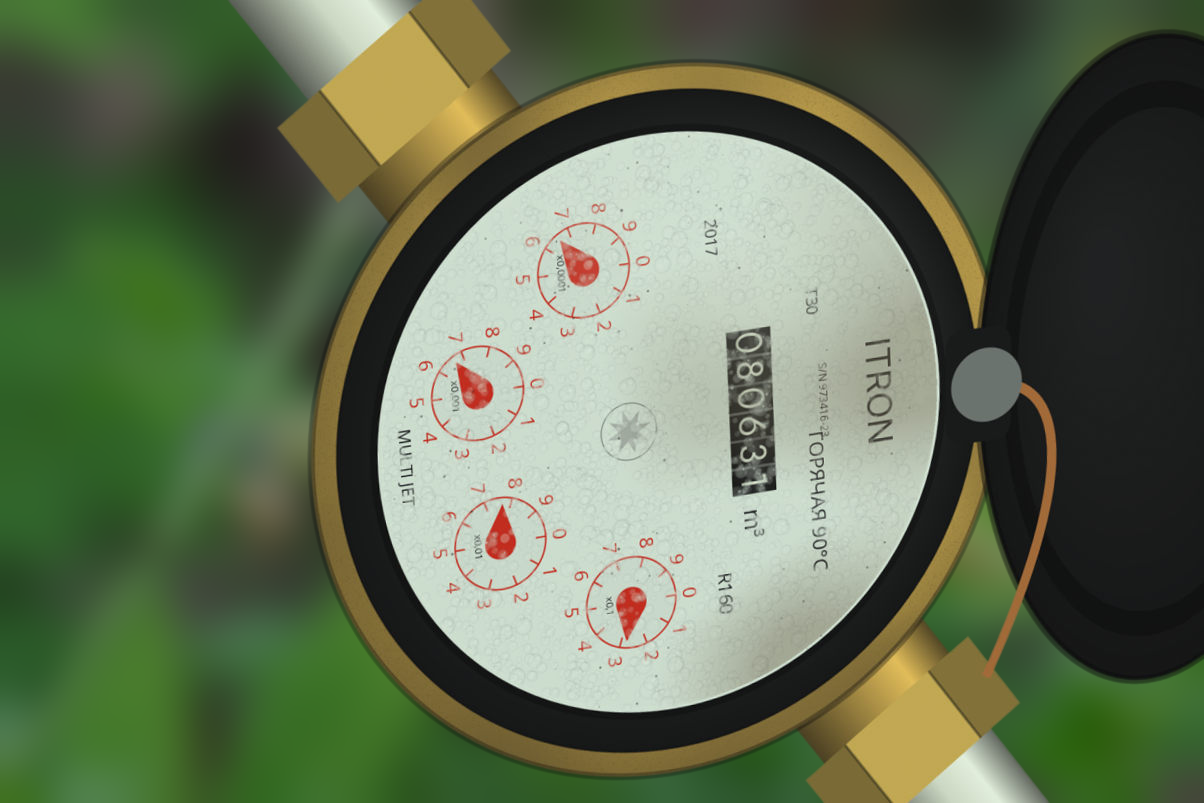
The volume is m³ 80631.2766
